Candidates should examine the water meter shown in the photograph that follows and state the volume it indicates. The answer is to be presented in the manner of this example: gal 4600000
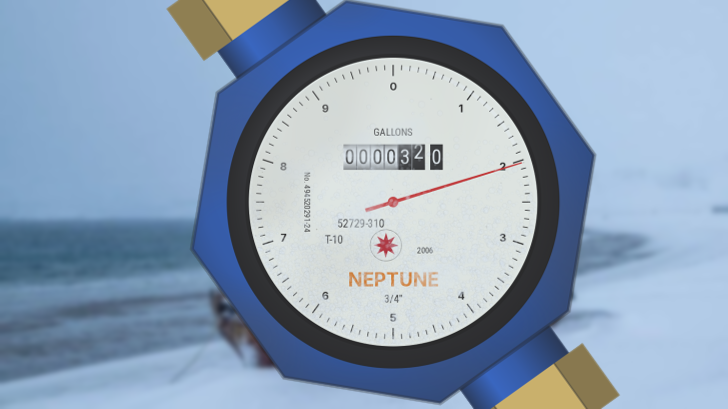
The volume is gal 322.0
